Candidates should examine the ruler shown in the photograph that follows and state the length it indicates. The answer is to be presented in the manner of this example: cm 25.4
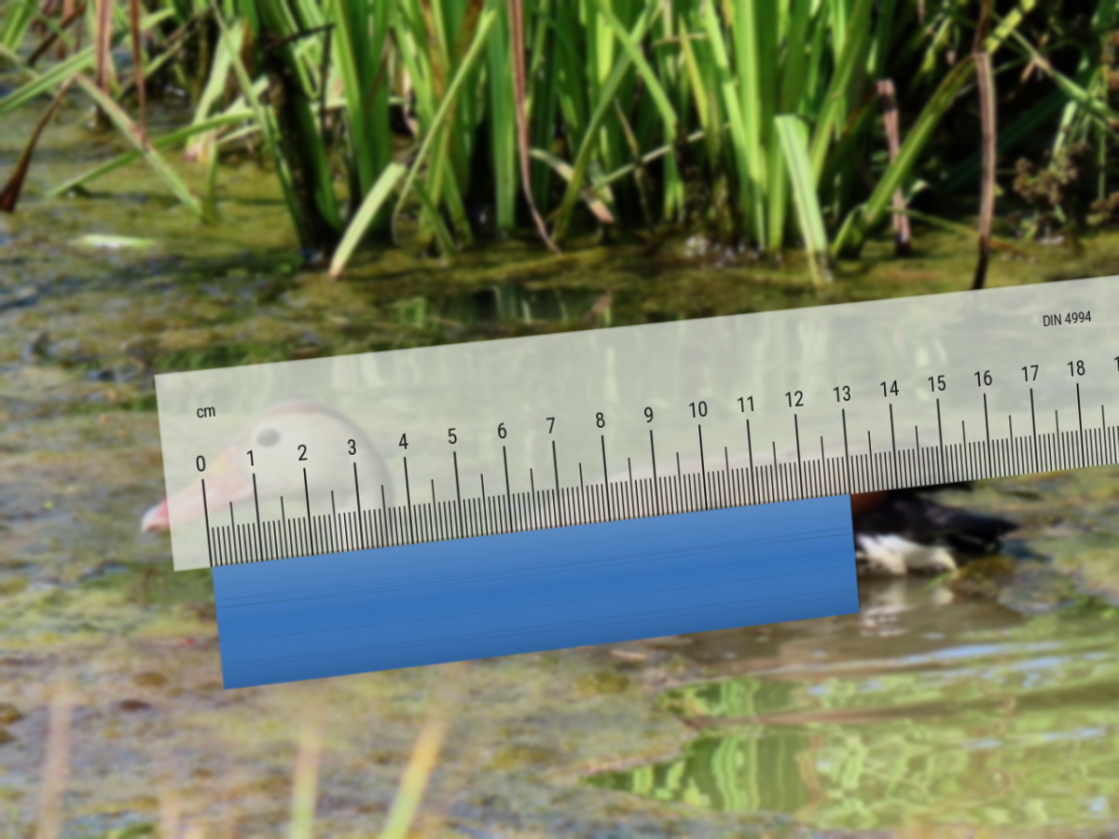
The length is cm 13
